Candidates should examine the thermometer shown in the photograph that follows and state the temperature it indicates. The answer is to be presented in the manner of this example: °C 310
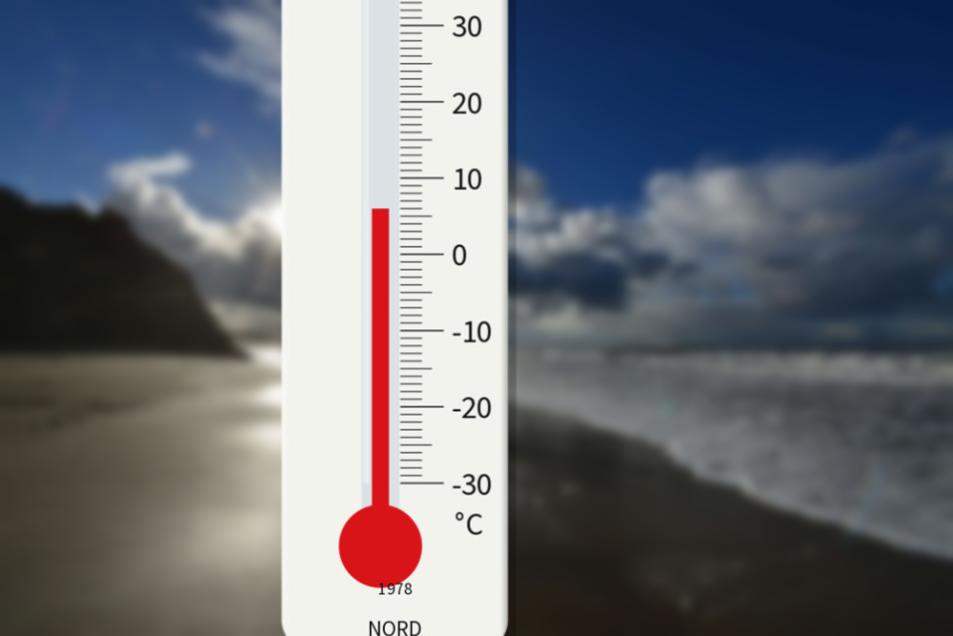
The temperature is °C 6
